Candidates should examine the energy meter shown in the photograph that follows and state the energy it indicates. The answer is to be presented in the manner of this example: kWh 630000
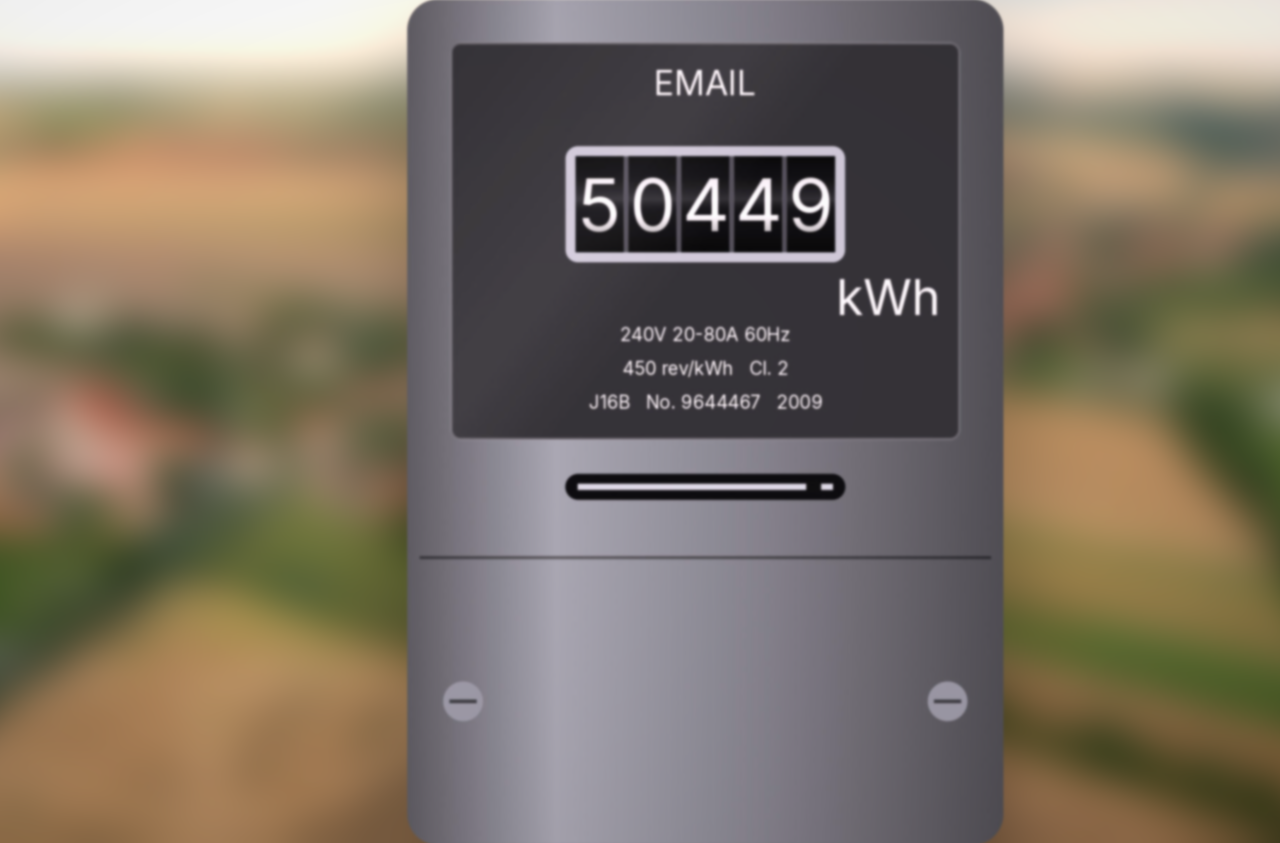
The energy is kWh 50449
